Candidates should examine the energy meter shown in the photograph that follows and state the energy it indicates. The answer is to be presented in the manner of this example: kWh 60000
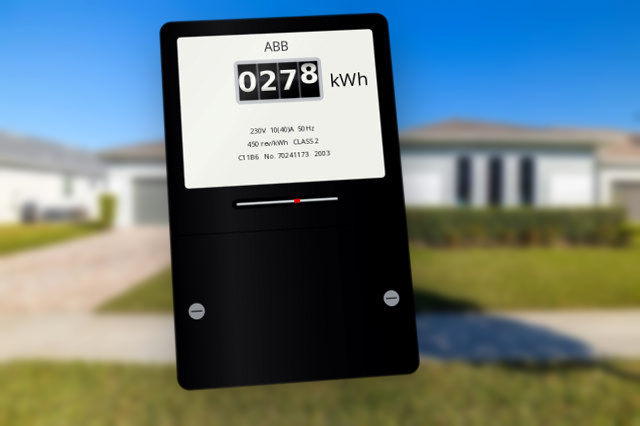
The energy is kWh 278
